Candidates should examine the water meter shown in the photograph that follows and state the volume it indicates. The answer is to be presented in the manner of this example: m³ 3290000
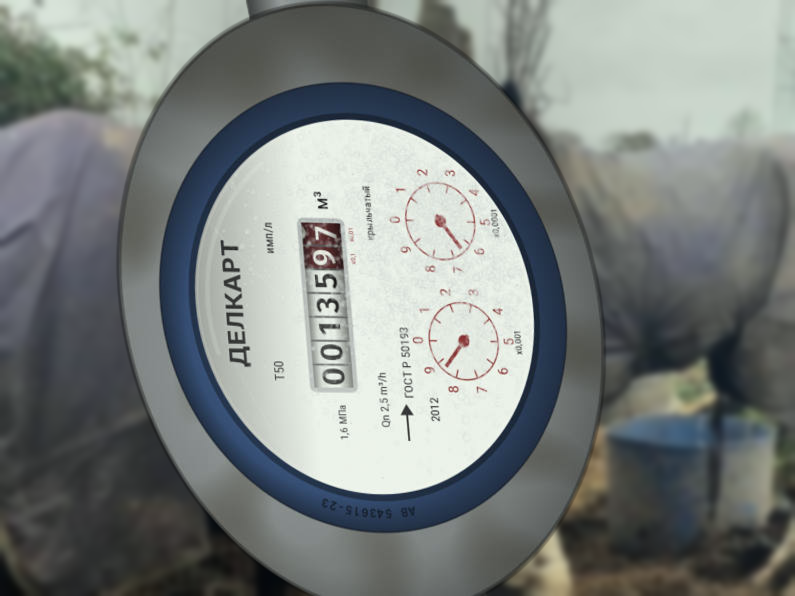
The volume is m³ 135.9686
